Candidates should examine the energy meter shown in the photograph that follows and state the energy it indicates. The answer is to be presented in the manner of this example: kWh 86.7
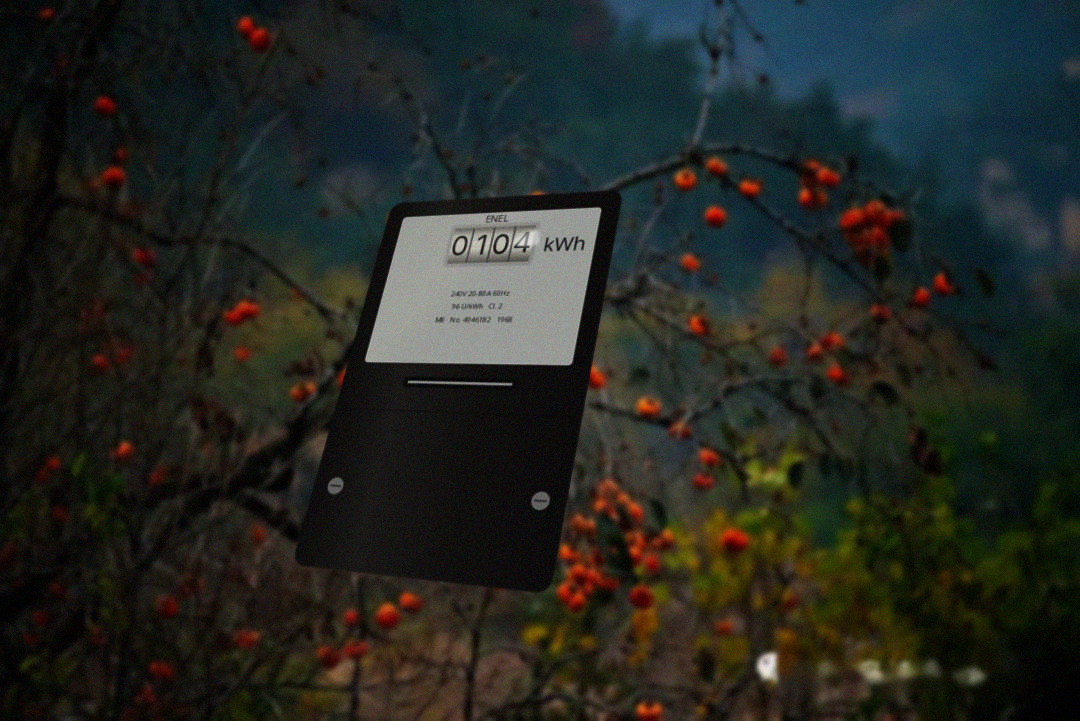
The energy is kWh 104
